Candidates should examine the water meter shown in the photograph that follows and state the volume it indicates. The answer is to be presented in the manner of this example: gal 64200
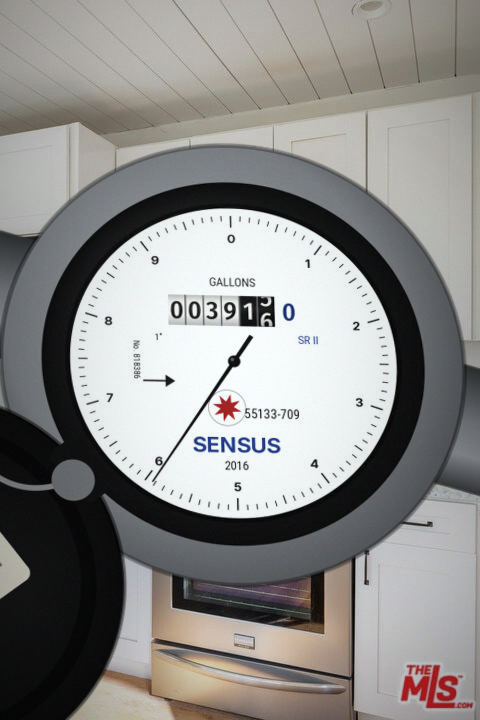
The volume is gal 39155.9
